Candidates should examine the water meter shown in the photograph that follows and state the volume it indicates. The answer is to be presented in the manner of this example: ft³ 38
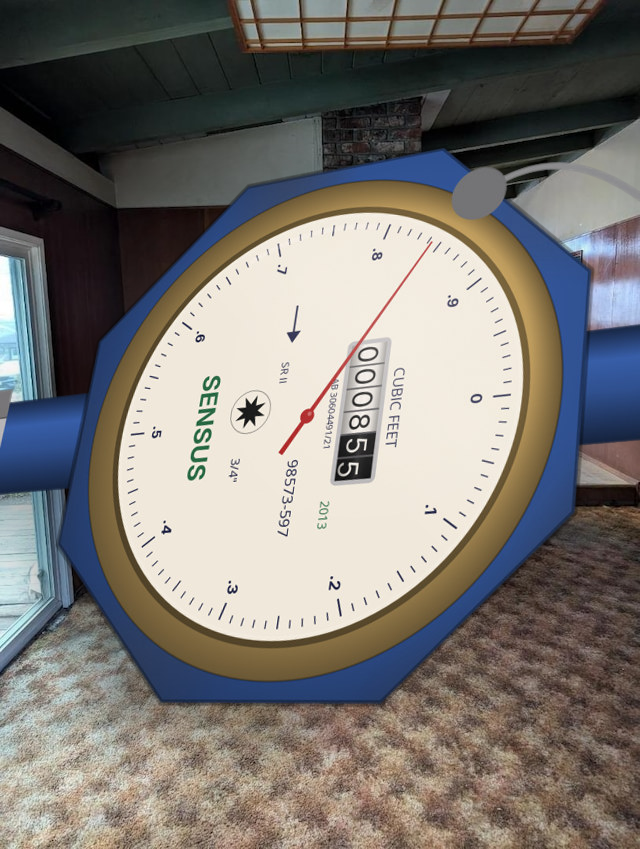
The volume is ft³ 854.84
